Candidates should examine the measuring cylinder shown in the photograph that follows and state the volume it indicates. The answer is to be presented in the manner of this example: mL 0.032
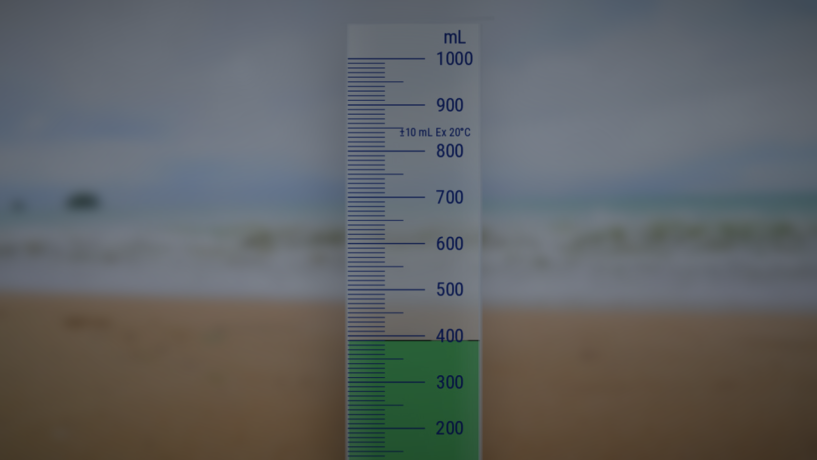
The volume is mL 390
